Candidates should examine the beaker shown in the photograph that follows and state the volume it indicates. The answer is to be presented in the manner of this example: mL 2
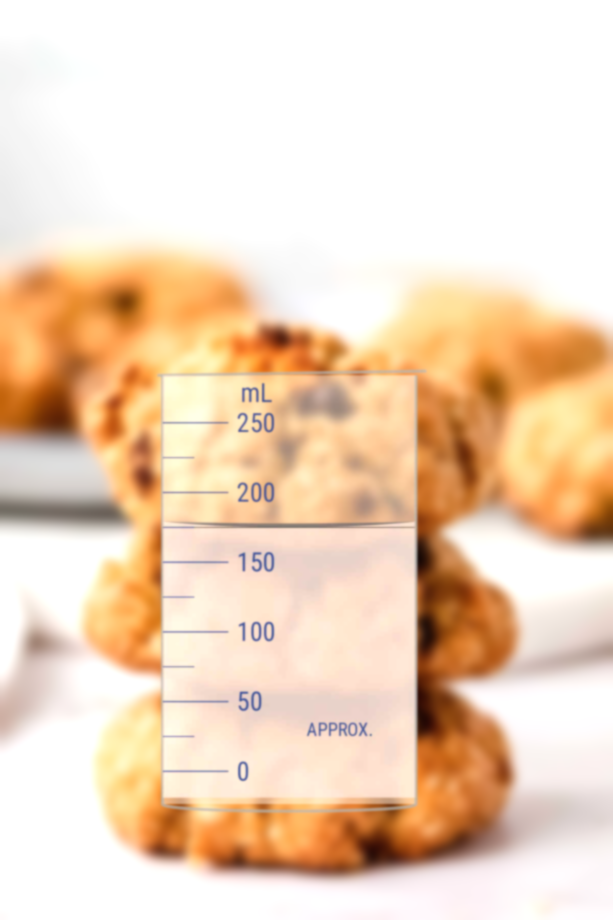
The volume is mL 175
